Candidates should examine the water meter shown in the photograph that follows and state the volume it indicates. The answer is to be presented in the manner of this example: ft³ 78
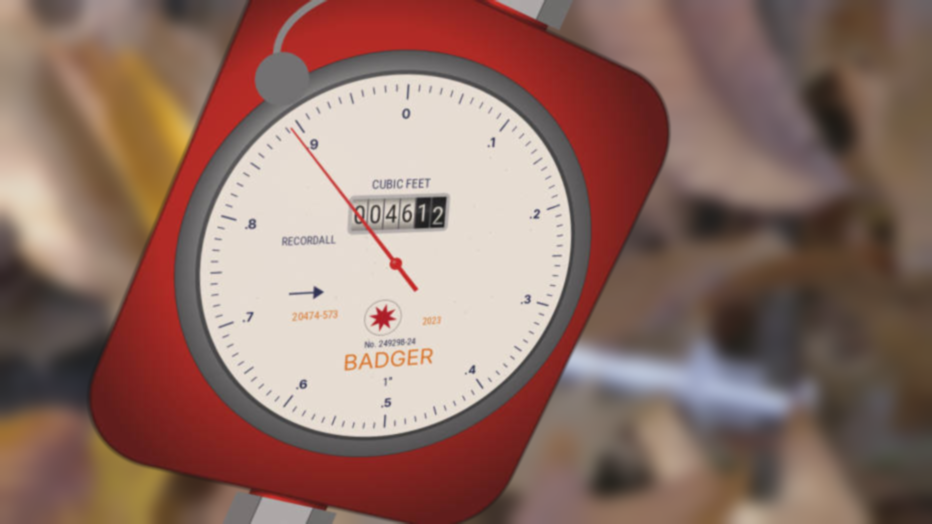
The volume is ft³ 4611.89
